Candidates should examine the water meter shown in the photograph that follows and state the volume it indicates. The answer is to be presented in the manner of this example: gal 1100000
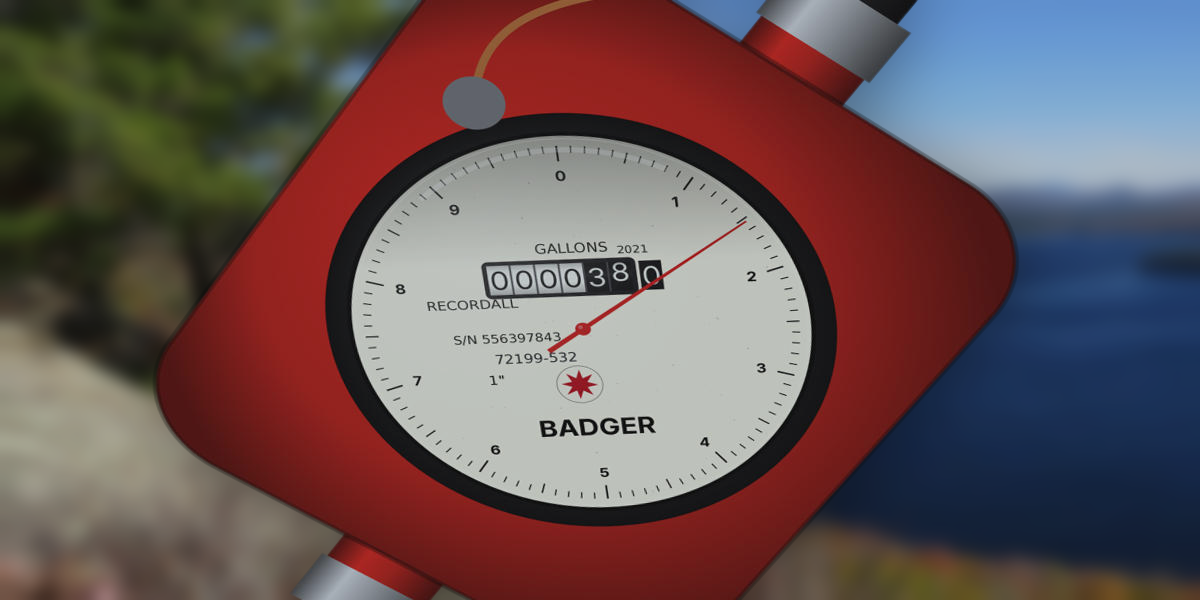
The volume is gal 381.5
